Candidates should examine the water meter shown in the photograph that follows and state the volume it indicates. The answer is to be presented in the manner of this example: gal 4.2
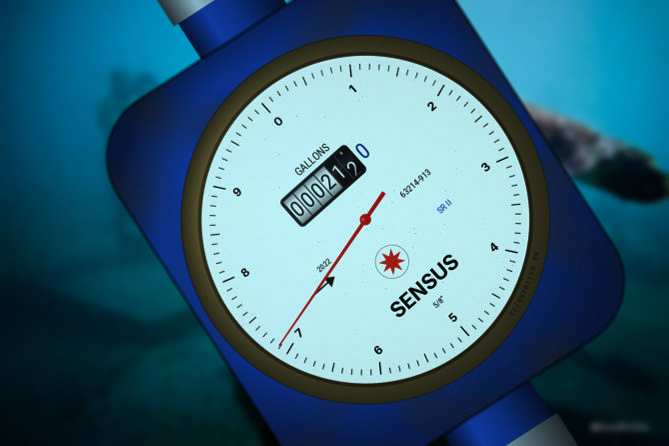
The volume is gal 2117.1
